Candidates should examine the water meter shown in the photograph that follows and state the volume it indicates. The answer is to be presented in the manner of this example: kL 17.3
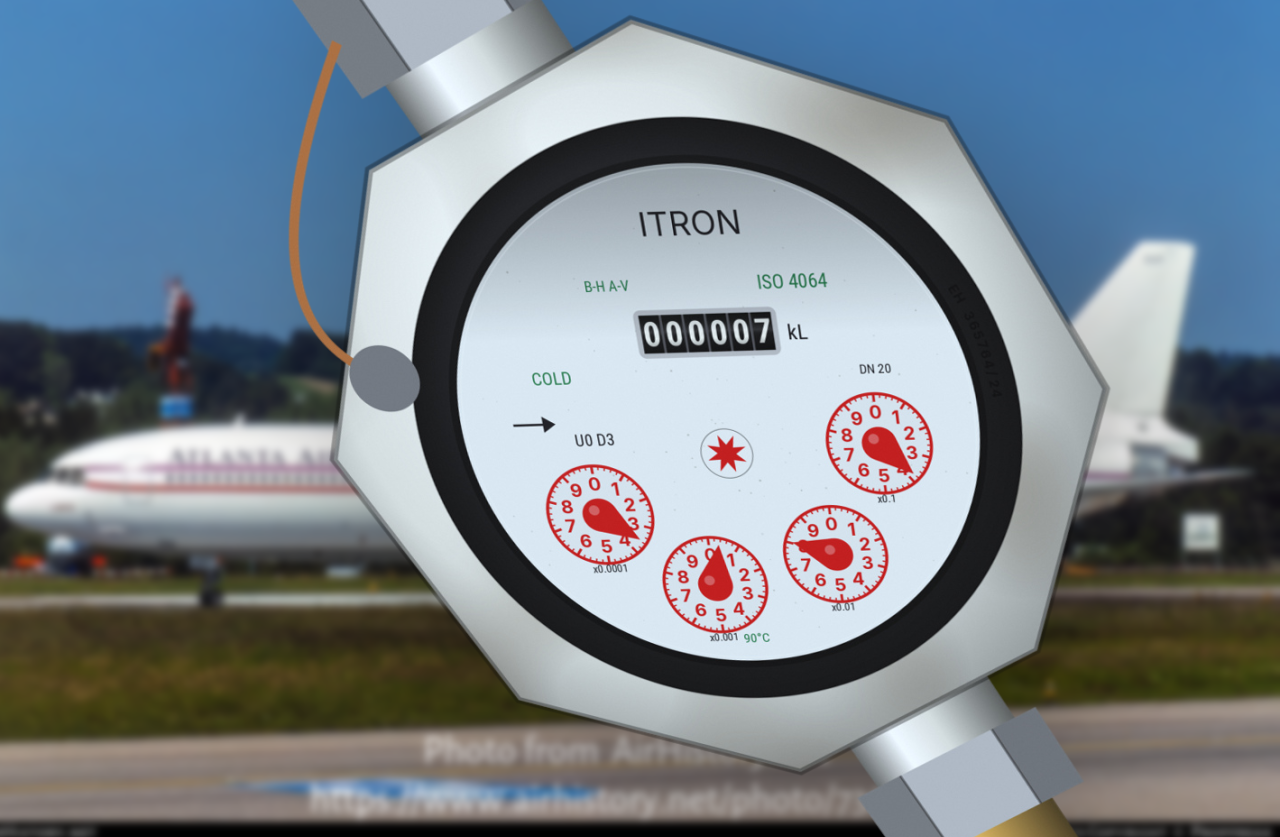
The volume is kL 7.3803
